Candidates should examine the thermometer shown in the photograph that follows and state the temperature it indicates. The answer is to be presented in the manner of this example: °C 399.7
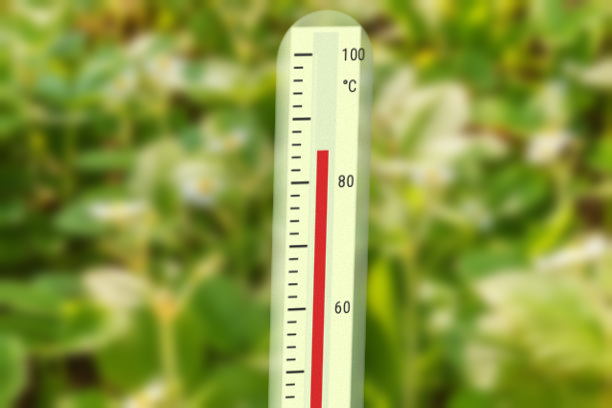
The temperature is °C 85
